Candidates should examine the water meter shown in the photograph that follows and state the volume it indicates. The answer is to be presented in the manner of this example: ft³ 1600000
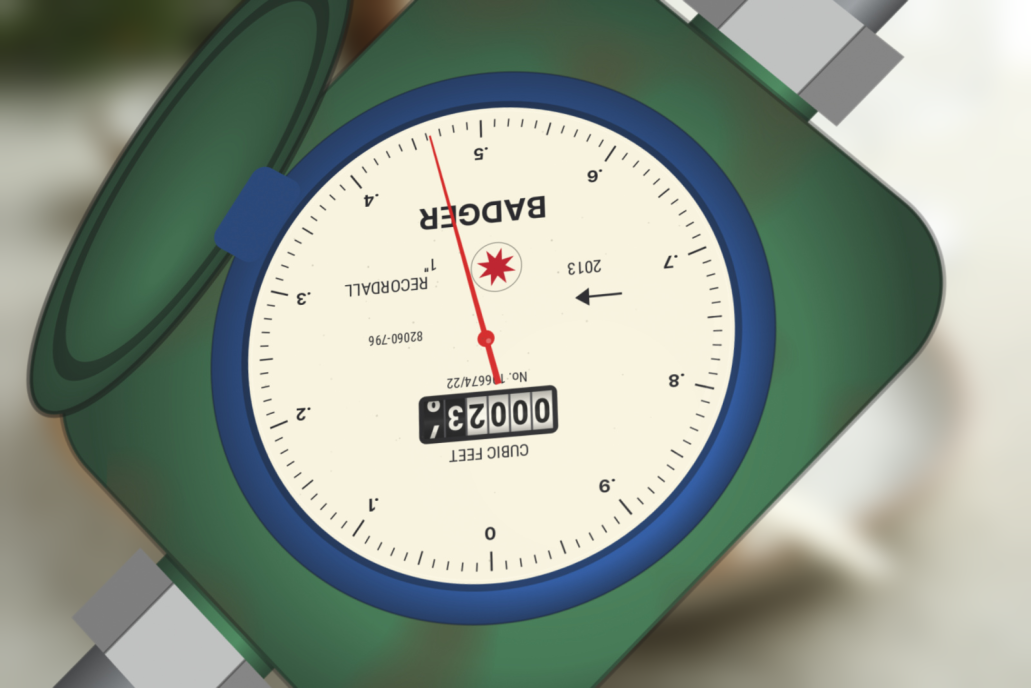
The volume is ft³ 237.46
